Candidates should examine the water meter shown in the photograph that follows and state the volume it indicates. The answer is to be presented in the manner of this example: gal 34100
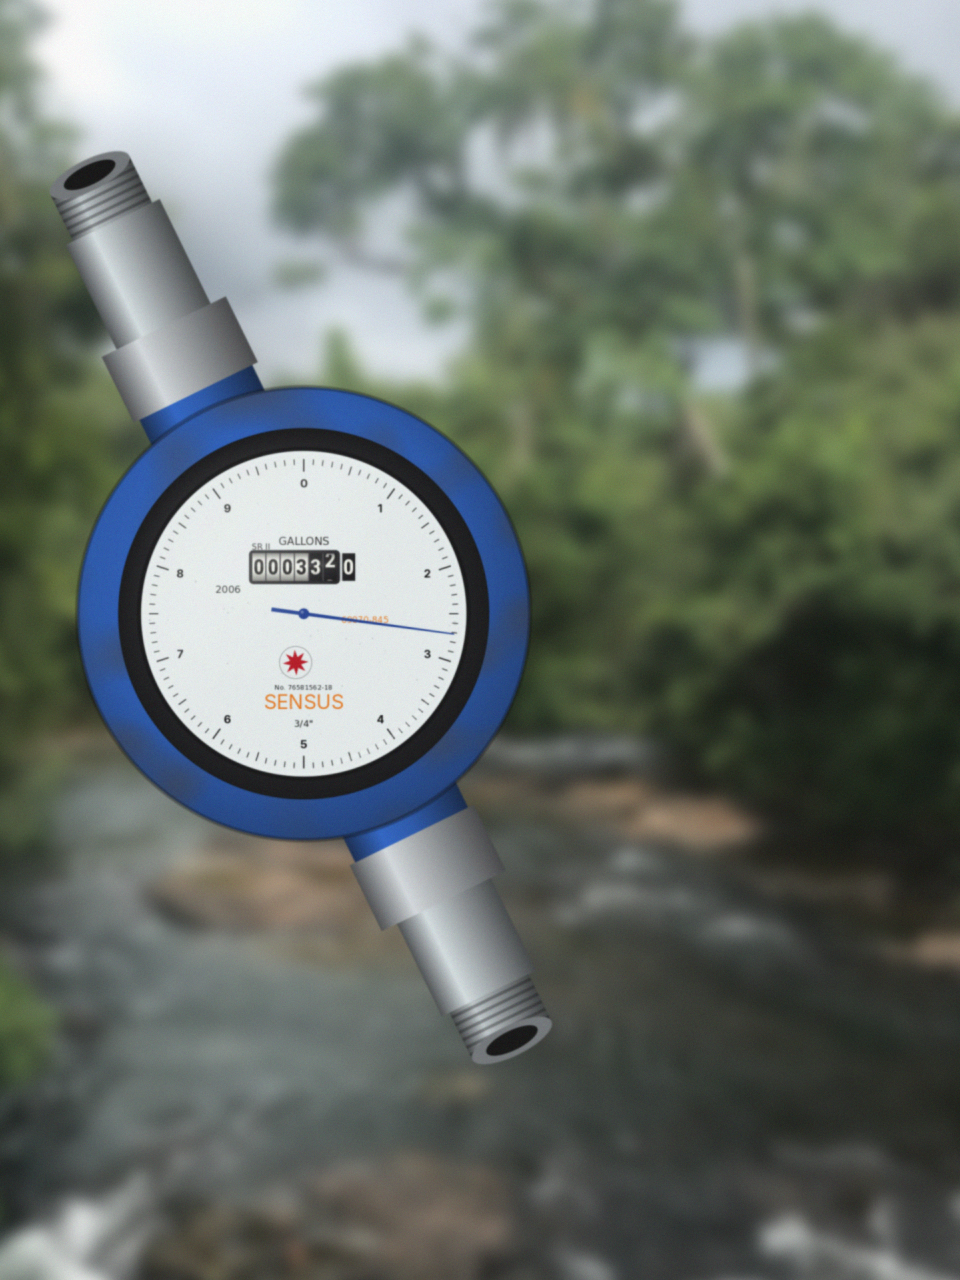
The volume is gal 3322.7
